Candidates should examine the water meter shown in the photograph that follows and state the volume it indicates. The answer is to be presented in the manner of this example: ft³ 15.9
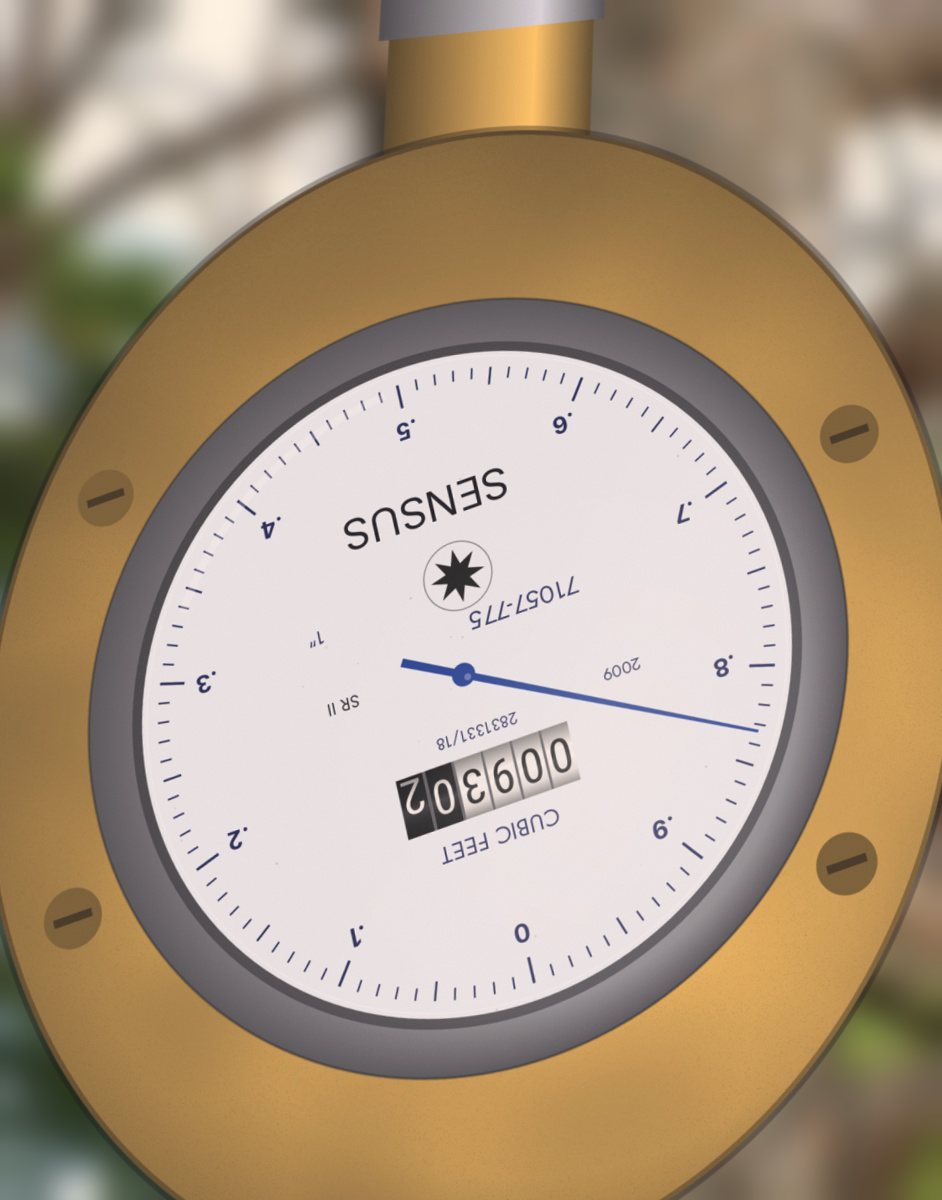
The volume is ft³ 9301.83
